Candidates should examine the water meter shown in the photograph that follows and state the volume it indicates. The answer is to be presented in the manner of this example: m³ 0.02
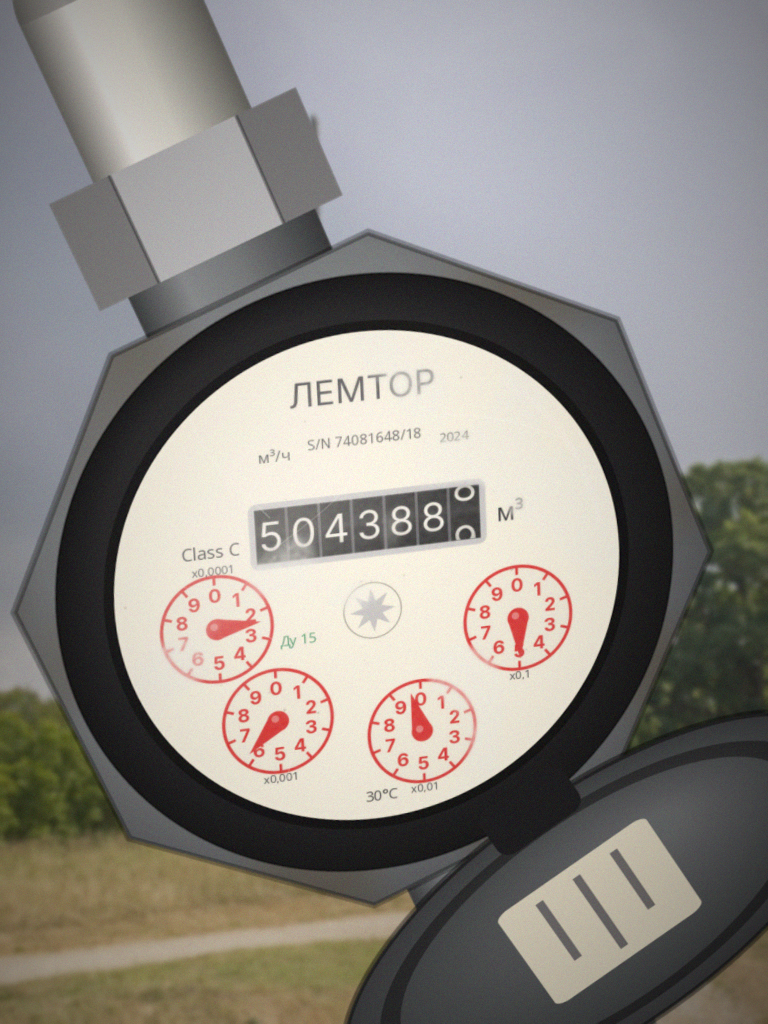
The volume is m³ 5043888.4962
